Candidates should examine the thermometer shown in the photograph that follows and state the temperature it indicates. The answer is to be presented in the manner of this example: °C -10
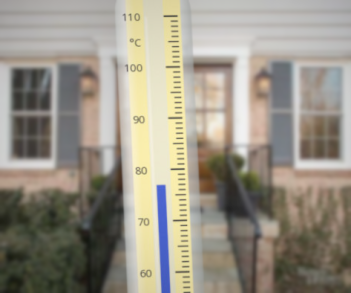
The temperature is °C 77
